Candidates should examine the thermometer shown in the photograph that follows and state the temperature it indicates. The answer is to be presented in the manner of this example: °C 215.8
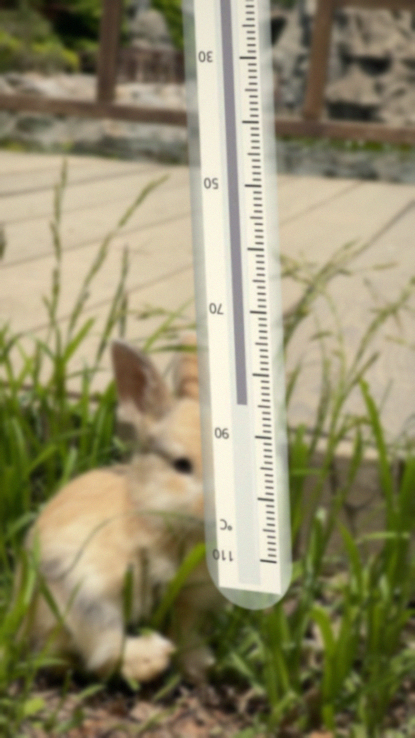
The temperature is °C 85
